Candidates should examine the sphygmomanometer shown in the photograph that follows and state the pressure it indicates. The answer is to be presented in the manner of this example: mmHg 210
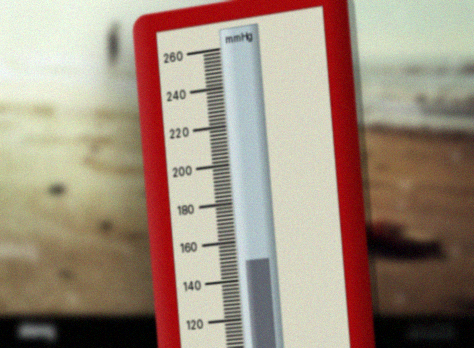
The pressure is mmHg 150
